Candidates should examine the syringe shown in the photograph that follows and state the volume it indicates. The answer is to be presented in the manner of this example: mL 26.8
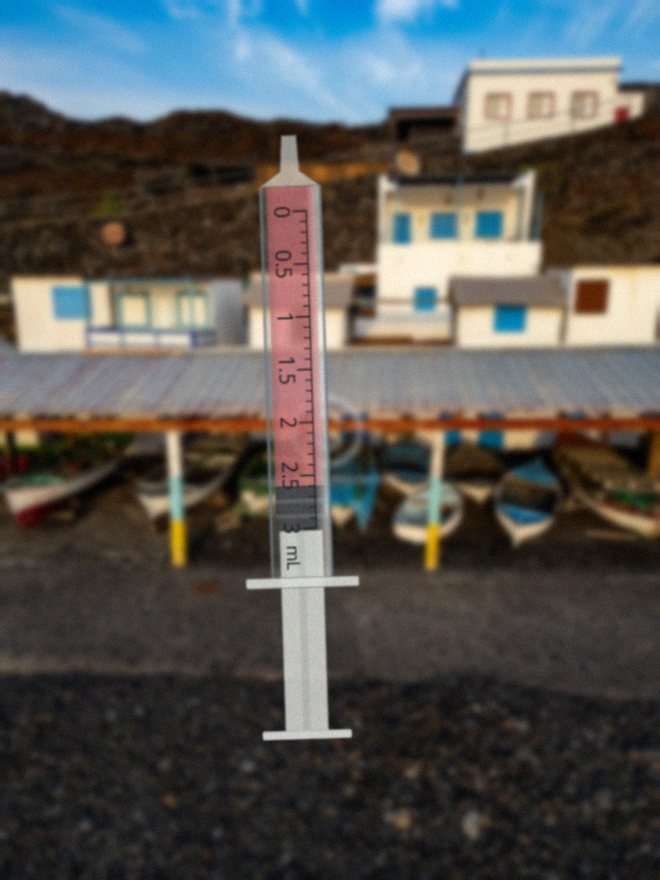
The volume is mL 2.6
